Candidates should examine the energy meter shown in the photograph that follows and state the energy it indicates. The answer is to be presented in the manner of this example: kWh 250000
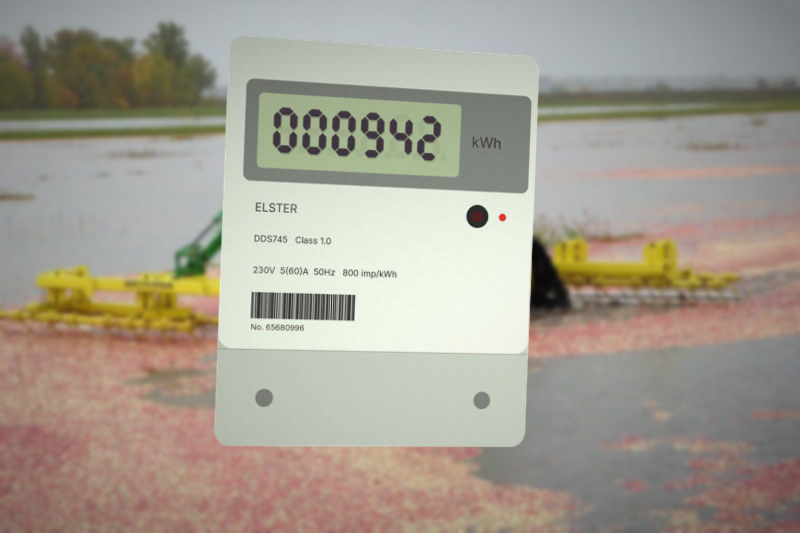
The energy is kWh 942
